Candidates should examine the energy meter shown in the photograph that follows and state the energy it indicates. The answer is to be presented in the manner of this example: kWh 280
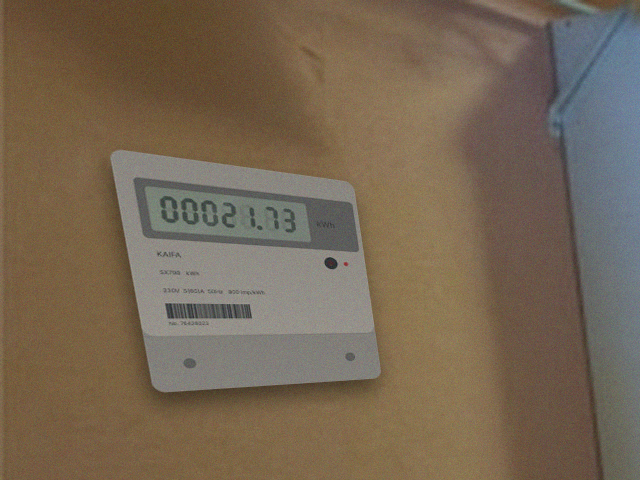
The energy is kWh 21.73
